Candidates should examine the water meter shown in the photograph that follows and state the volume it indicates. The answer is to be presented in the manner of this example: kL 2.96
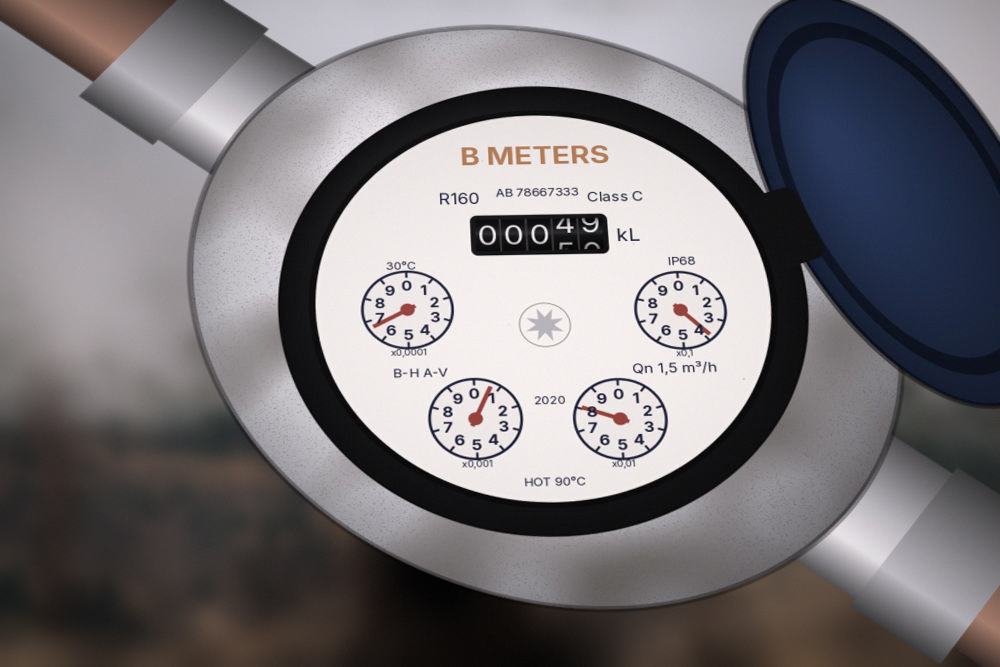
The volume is kL 49.3806
